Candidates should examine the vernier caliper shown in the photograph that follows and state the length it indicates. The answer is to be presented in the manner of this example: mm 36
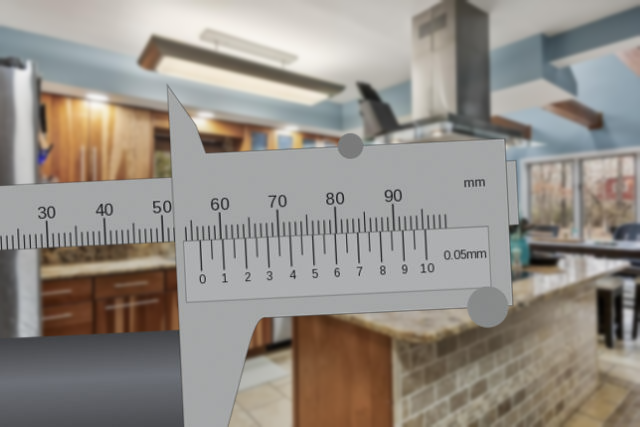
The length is mm 56.4
